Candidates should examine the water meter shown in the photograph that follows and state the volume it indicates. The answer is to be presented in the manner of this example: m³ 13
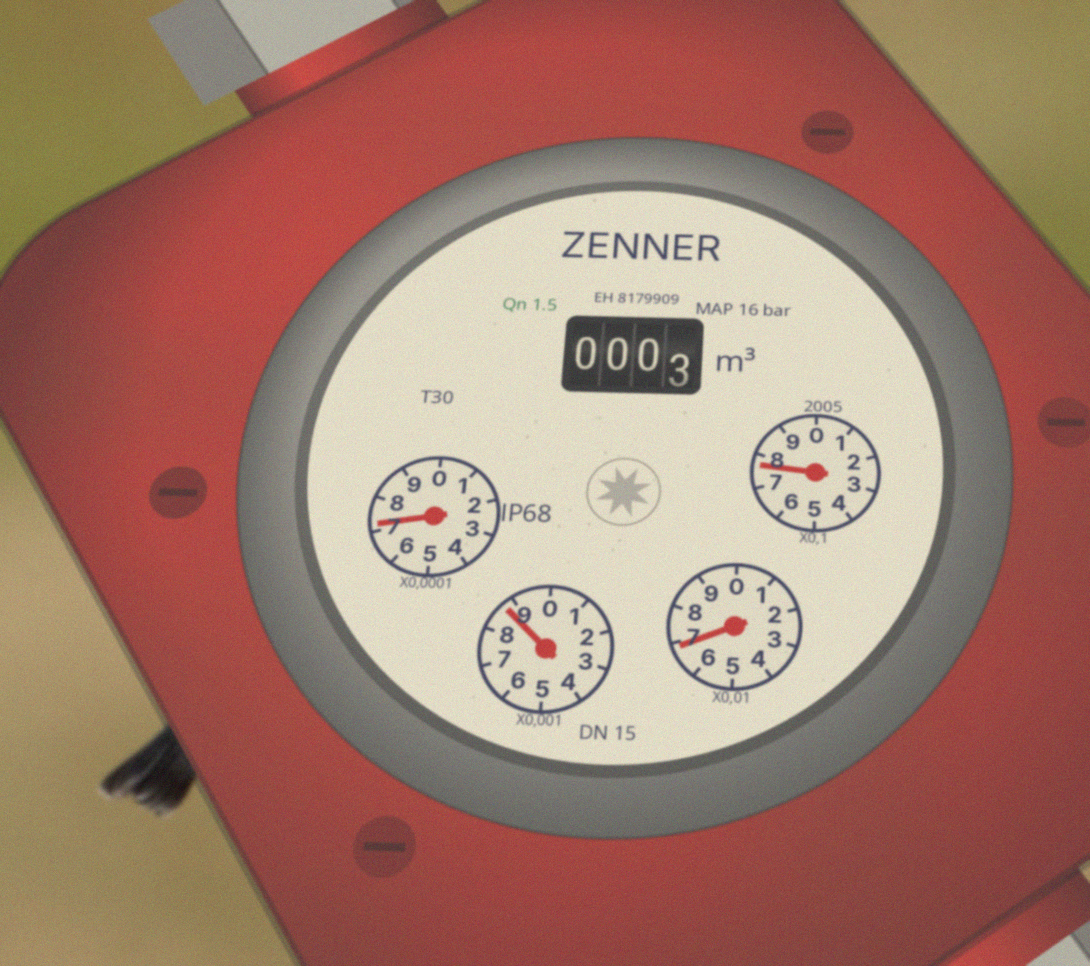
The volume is m³ 2.7687
